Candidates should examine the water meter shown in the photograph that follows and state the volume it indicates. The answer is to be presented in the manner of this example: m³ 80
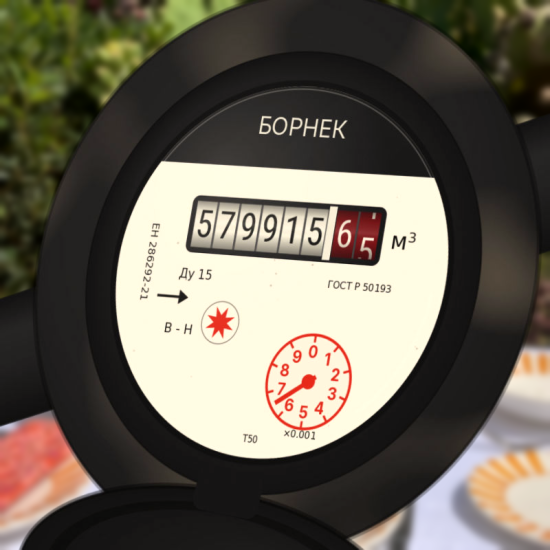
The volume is m³ 579915.646
